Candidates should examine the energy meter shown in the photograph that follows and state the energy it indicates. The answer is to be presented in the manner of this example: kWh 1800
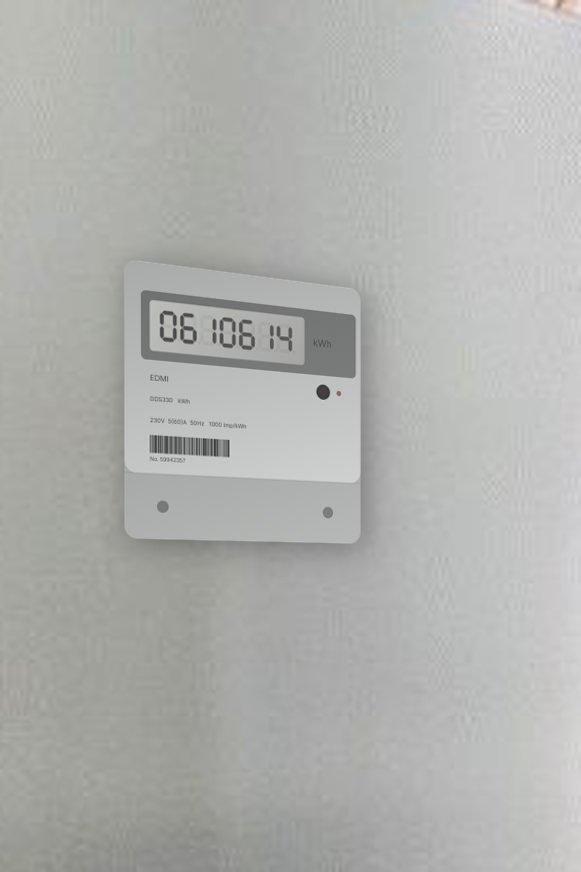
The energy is kWh 610614
